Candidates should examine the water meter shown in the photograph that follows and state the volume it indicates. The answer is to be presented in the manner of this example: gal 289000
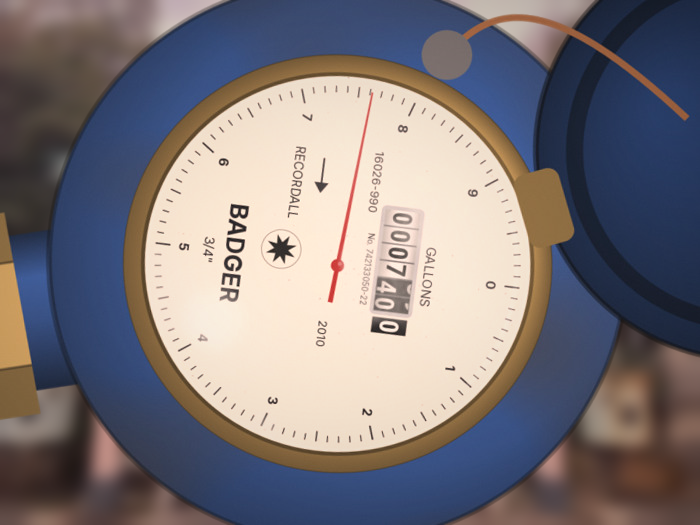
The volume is gal 7397.6
